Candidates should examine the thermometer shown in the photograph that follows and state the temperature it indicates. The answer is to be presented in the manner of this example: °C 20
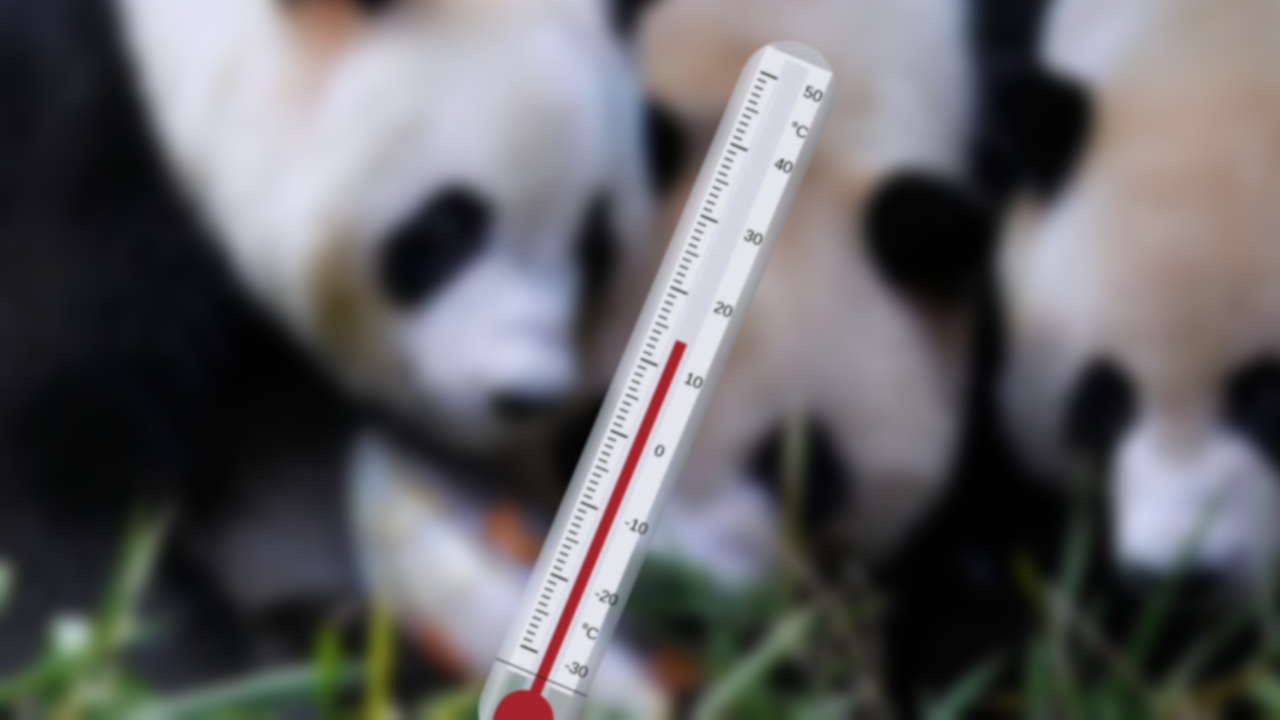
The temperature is °C 14
